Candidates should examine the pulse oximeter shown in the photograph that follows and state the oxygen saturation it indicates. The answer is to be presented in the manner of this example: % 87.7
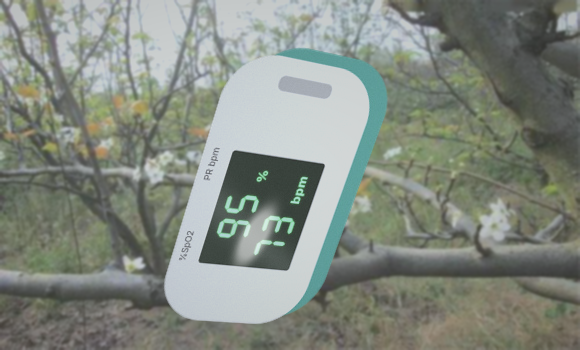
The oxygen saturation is % 95
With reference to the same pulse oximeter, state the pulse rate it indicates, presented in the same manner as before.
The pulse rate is bpm 73
